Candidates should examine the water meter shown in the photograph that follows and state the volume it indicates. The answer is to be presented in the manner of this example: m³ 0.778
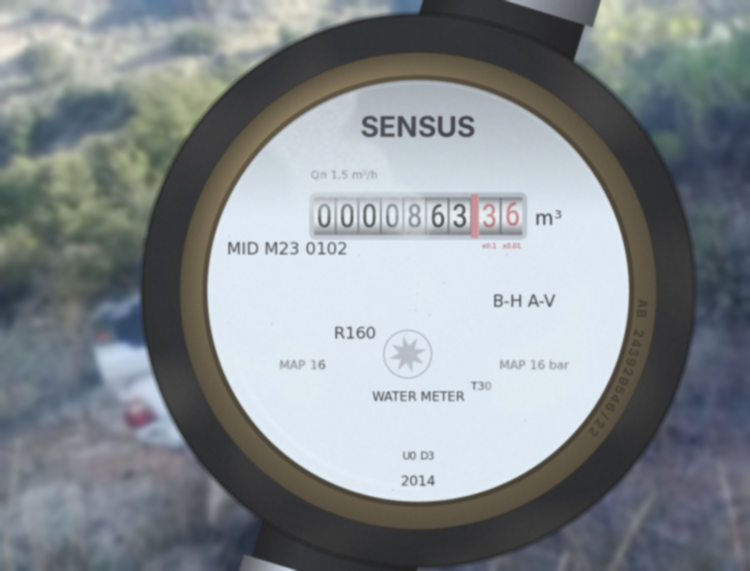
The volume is m³ 863.36
